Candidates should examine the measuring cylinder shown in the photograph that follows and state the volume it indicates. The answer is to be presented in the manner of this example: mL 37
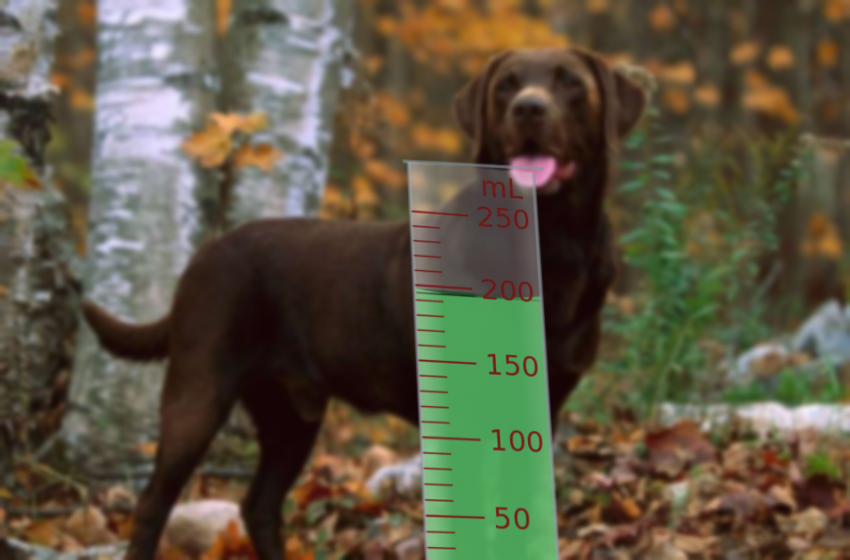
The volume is mL 195
